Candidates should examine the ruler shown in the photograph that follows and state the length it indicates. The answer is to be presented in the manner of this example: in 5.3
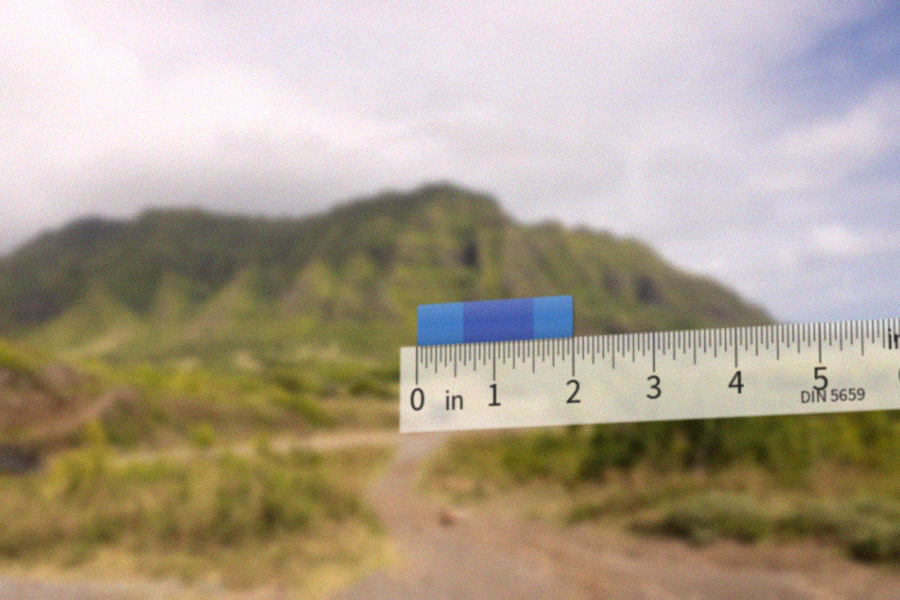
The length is in 2
